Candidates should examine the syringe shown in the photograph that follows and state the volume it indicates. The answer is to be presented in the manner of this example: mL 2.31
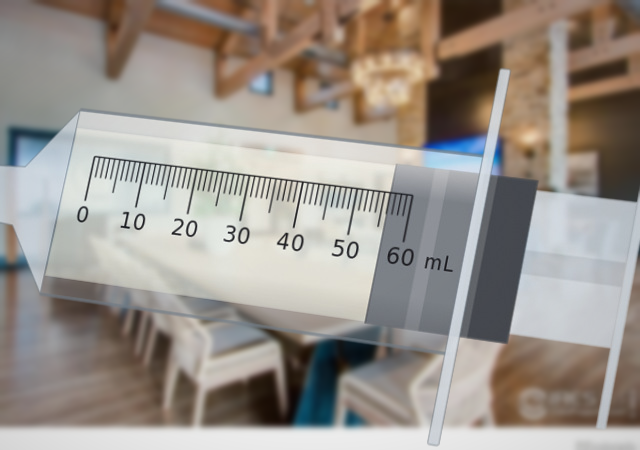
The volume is mL 56
